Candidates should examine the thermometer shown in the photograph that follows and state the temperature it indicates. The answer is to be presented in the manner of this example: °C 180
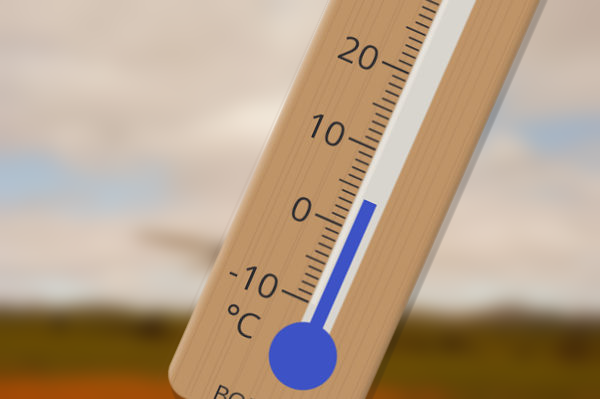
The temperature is °C 4
